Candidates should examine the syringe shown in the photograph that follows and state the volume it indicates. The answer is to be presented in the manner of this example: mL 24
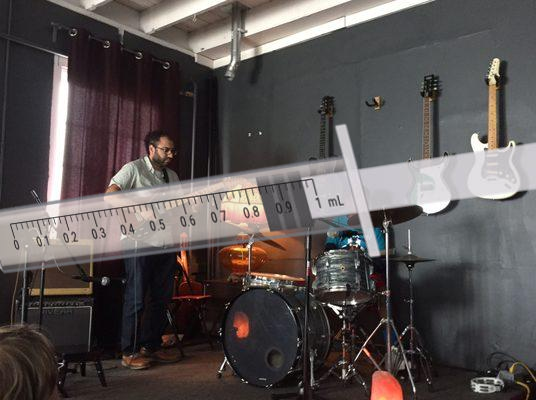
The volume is mL 0.84
